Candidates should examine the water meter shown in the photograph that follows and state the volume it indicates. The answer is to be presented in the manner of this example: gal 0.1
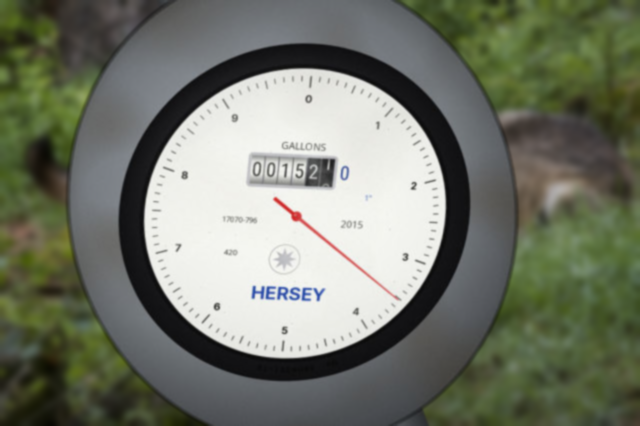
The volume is gal 15213.5
